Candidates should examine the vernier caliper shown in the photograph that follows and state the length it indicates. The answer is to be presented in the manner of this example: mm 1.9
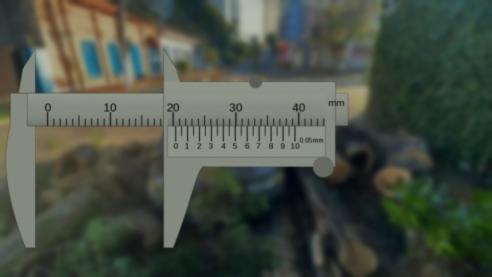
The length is mm 20.4
